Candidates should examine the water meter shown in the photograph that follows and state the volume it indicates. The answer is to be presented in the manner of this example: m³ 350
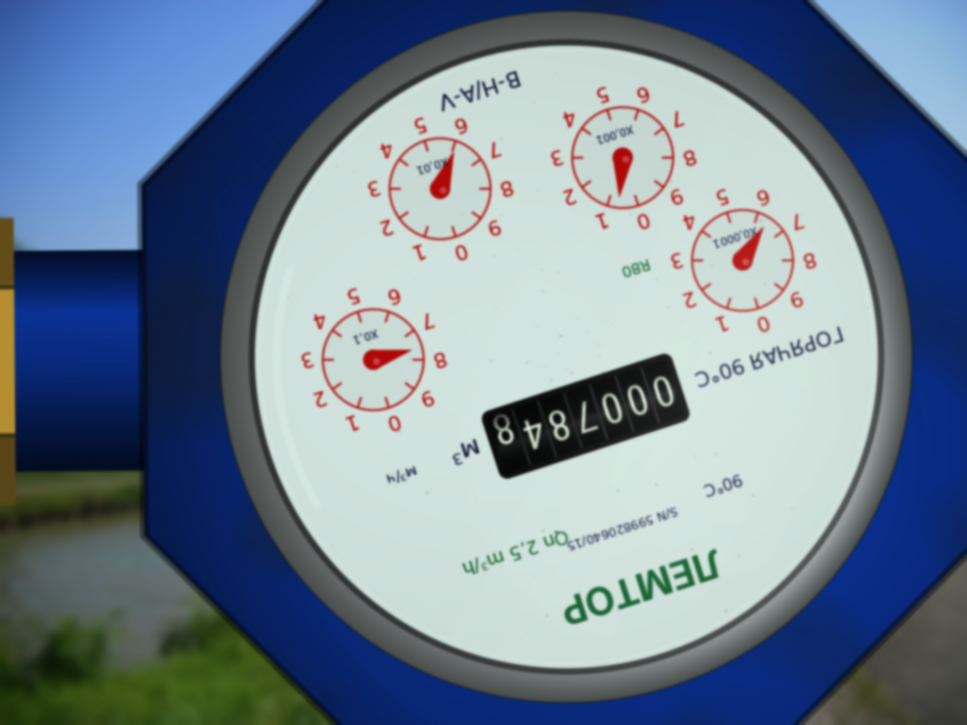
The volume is m³ 7847.7606
